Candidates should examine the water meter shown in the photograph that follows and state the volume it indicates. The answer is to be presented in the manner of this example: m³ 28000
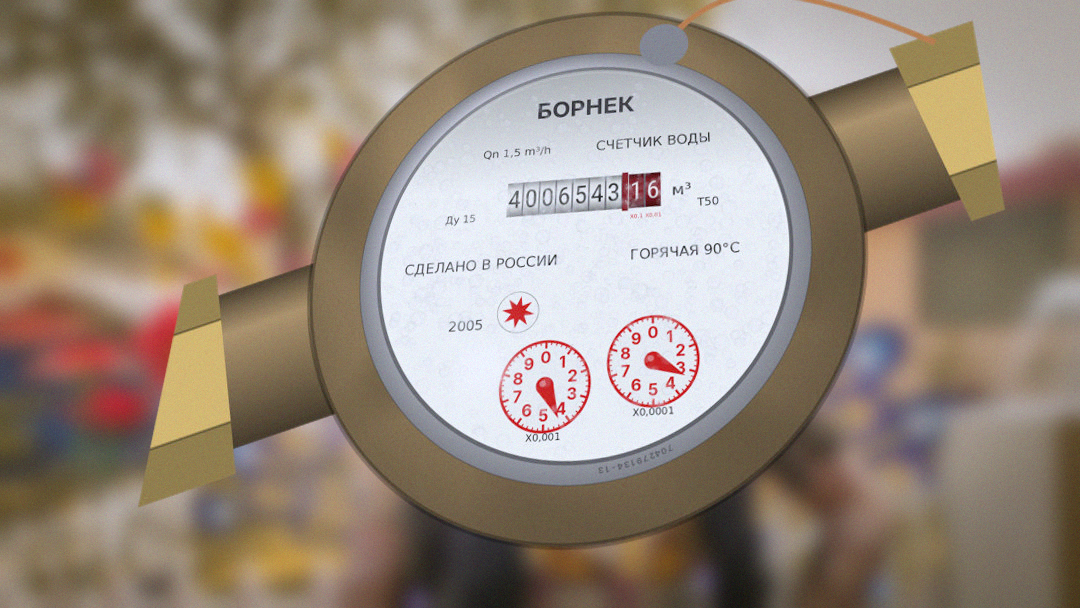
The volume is m³ 4006543.1643
